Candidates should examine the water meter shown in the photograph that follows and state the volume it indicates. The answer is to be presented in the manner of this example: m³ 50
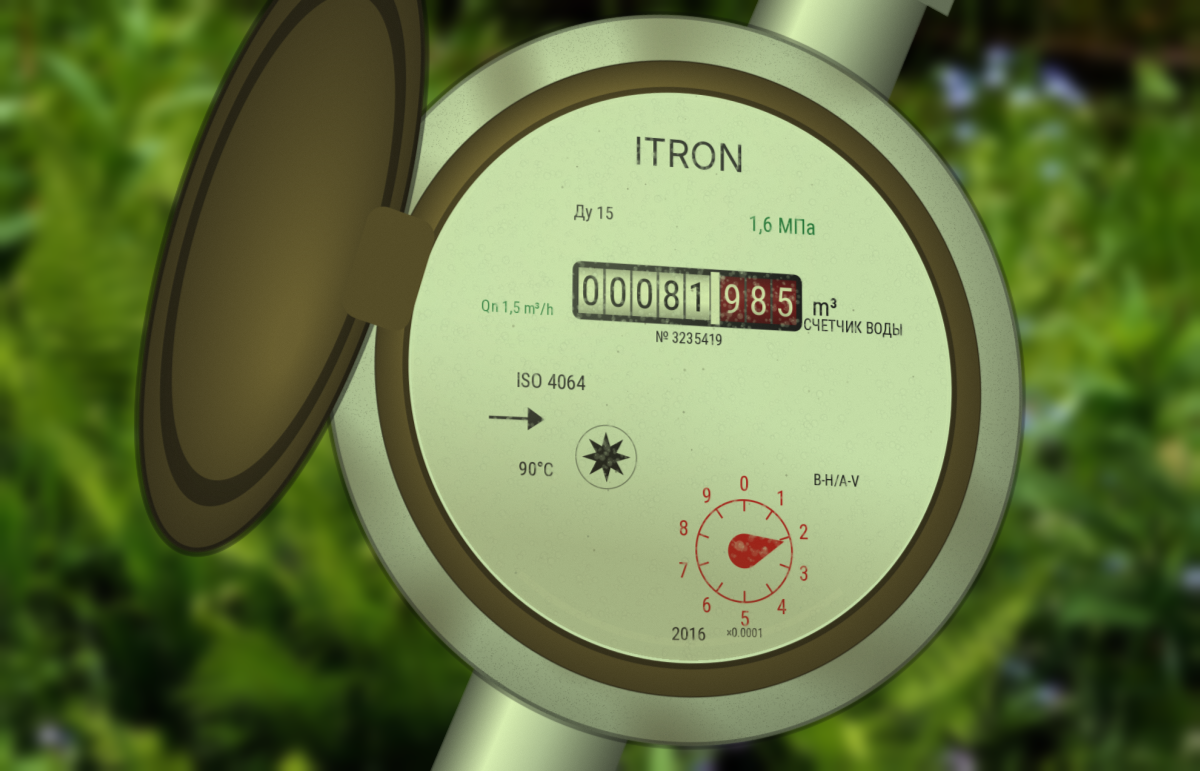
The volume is m³ 81.9852
